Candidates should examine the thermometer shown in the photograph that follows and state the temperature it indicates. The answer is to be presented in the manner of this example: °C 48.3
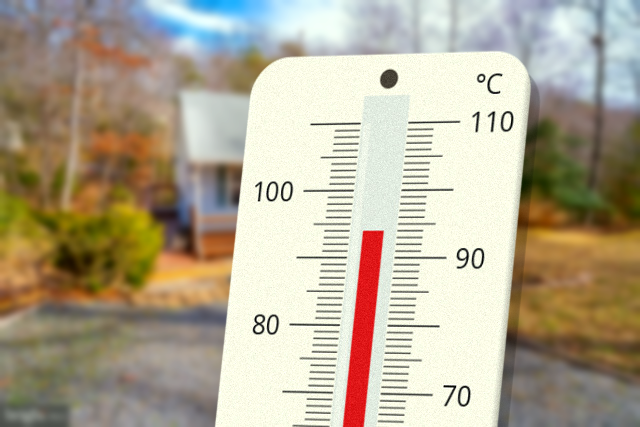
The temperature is °C 94
